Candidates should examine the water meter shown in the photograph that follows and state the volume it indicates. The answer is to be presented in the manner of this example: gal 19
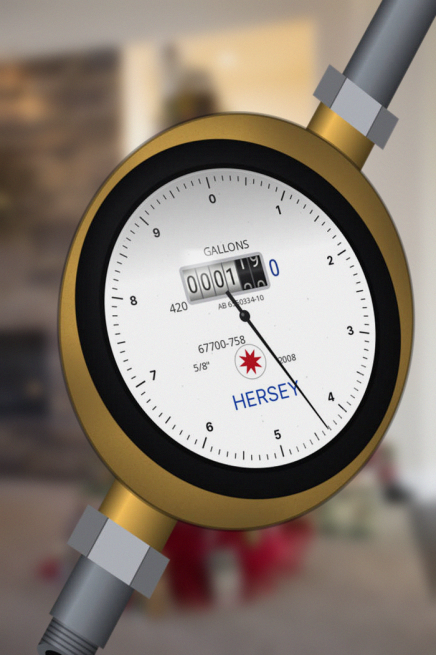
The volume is gal 1194.3
